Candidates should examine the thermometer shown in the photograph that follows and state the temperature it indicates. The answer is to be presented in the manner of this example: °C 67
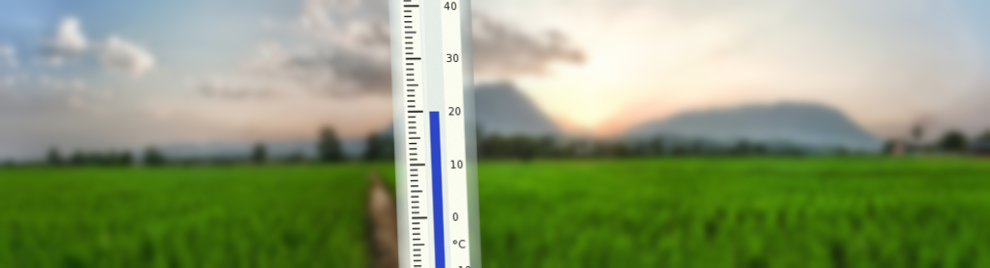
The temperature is °C 20
